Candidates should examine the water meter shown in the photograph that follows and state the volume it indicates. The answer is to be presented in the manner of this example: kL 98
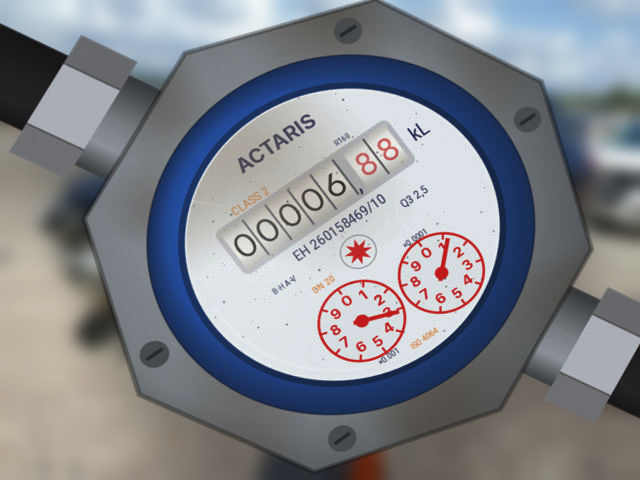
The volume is kL 6.8831
